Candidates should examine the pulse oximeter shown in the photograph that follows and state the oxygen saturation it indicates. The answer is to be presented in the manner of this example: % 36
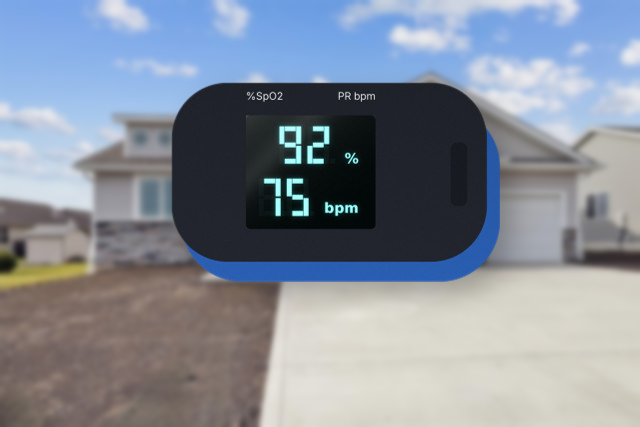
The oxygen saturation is % 92
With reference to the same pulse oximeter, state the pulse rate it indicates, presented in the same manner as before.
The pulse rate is bpm 75
